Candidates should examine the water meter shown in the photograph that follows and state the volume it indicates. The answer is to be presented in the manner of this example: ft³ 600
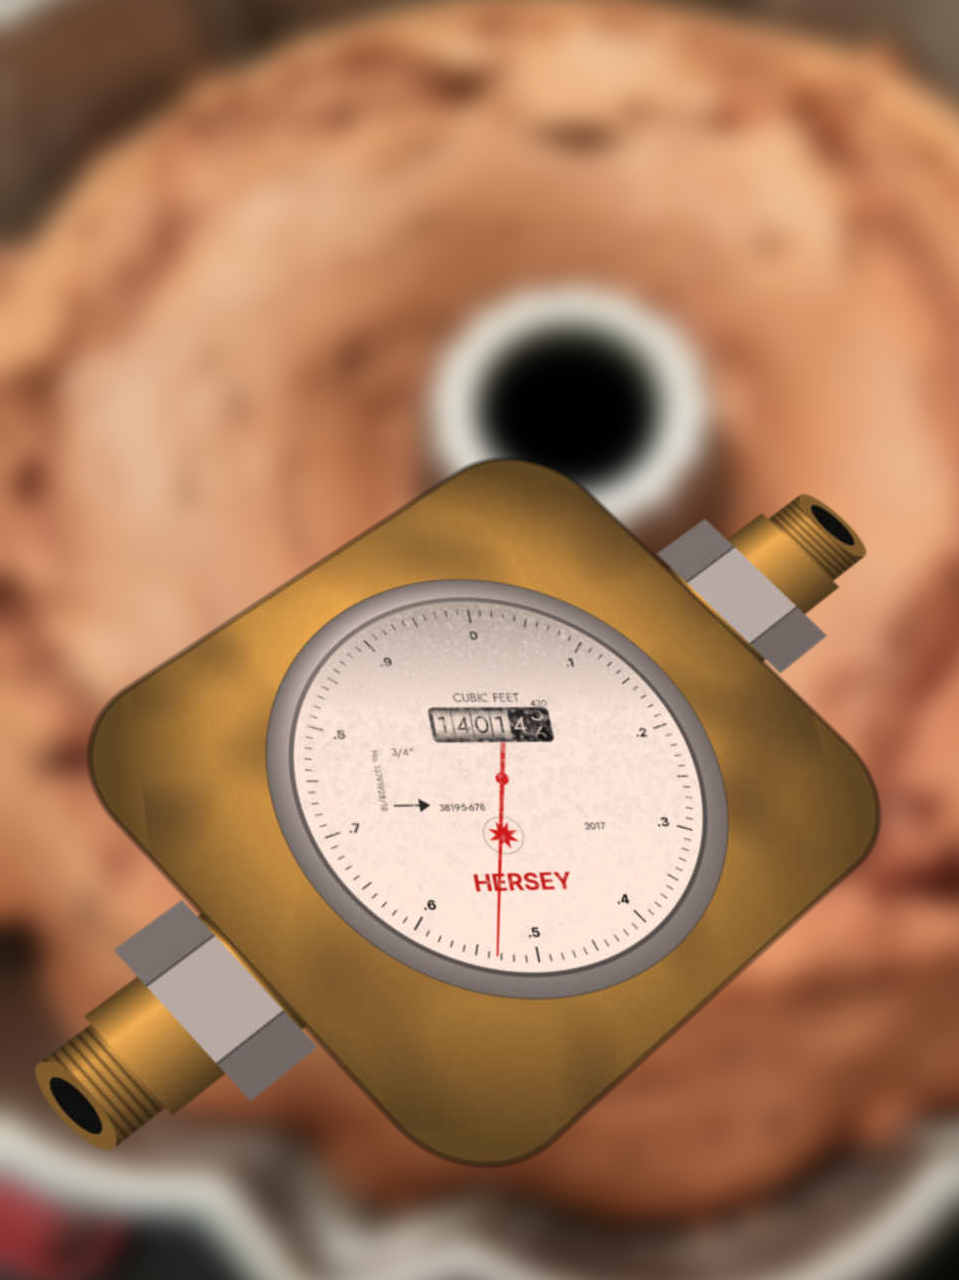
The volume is ft³ 140145.53
